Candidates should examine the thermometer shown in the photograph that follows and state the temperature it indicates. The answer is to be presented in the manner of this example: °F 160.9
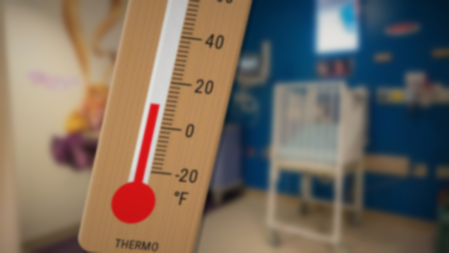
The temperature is °F 10
